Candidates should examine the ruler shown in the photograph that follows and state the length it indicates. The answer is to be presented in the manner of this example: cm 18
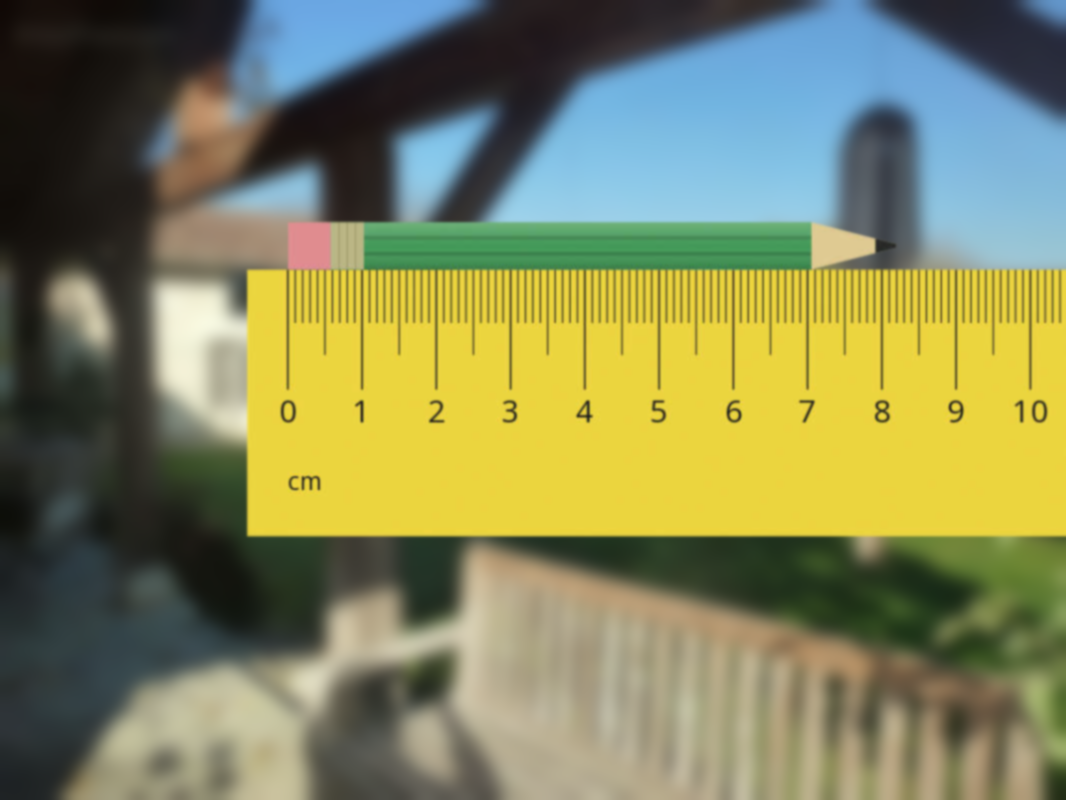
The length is cm 8.2
